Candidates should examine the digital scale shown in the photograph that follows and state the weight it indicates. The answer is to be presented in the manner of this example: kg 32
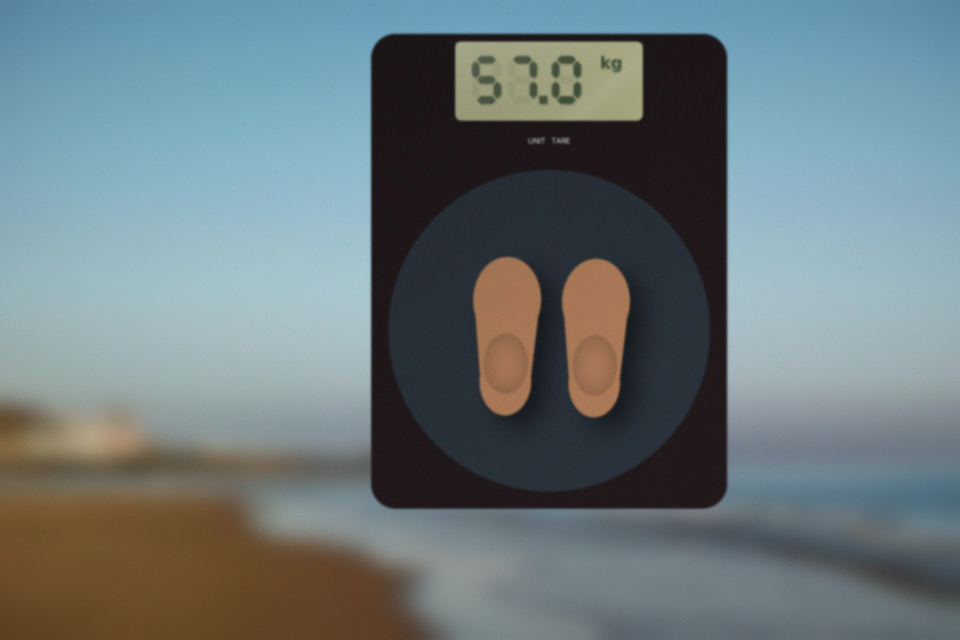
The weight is kg 57.0
